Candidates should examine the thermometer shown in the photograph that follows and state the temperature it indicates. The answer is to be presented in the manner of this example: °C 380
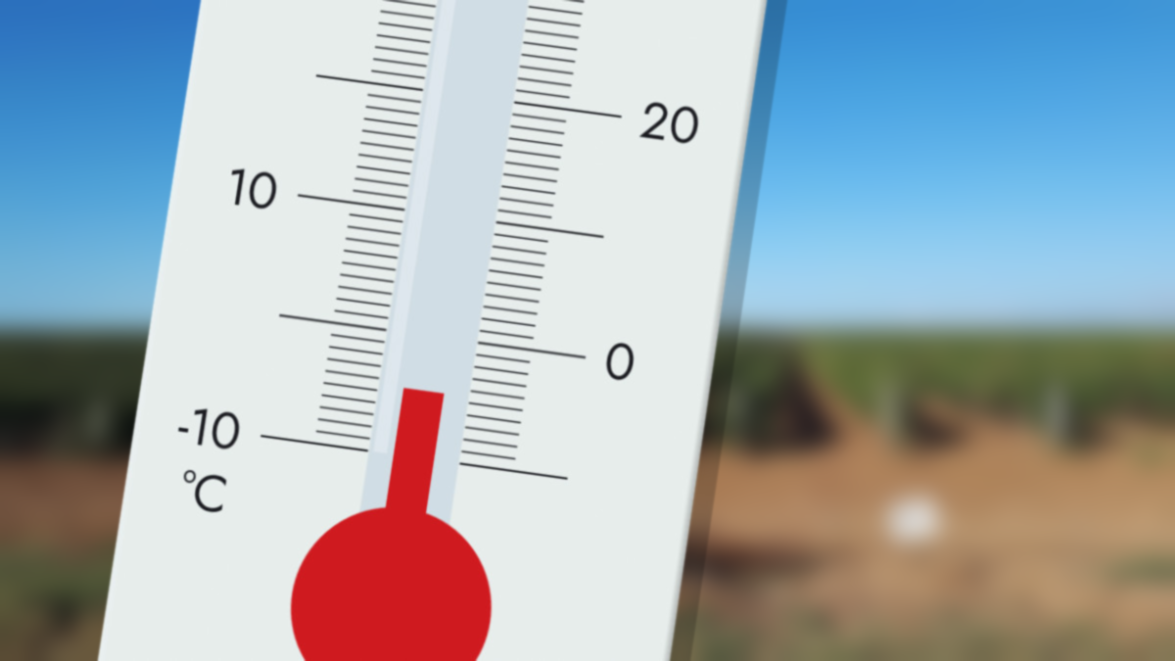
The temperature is °C -4.5
